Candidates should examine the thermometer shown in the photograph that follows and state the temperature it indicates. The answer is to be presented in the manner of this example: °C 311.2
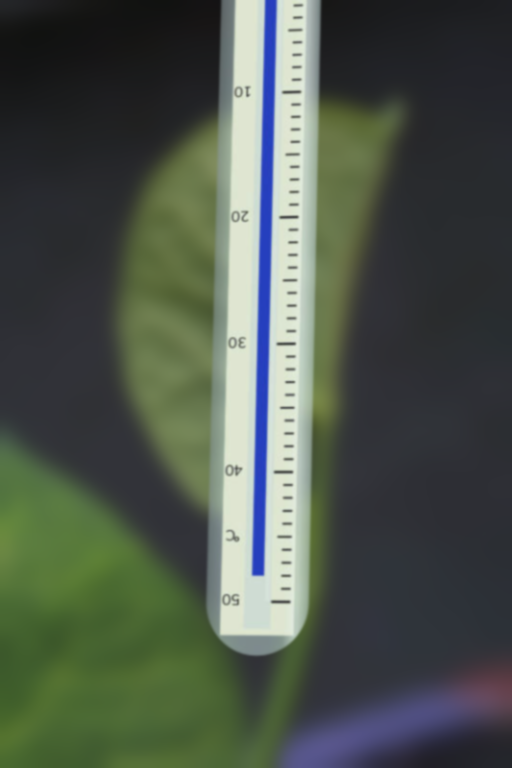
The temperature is °C 48
